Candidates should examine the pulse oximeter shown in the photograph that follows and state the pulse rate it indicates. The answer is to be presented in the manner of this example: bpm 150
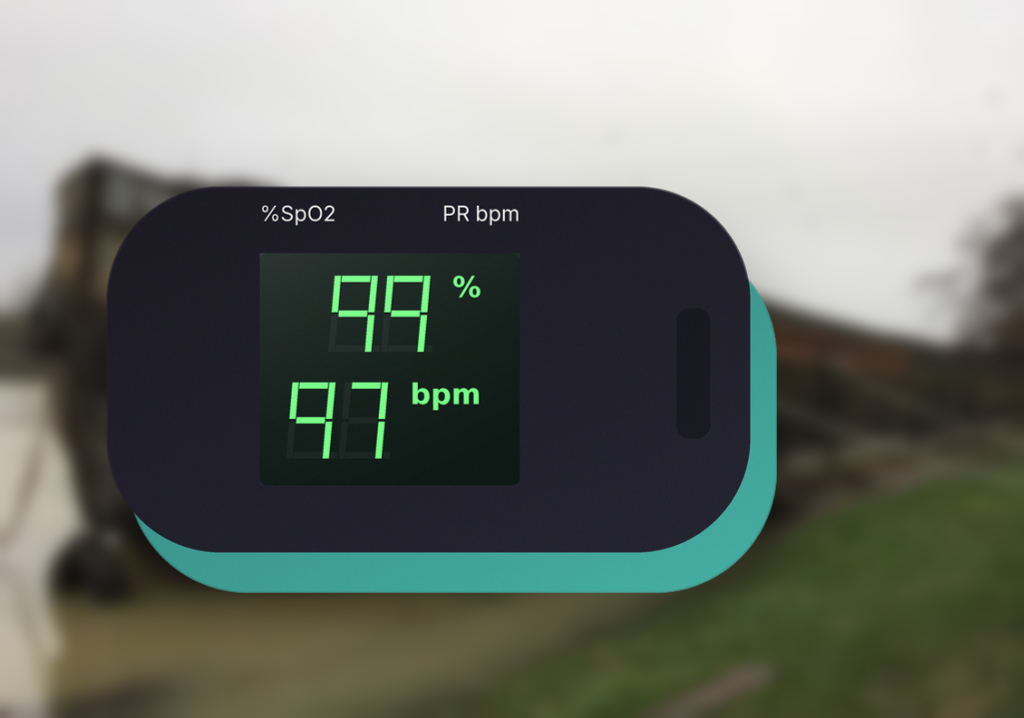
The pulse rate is bpm 97
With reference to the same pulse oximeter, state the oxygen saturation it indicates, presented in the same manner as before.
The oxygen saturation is % 99
